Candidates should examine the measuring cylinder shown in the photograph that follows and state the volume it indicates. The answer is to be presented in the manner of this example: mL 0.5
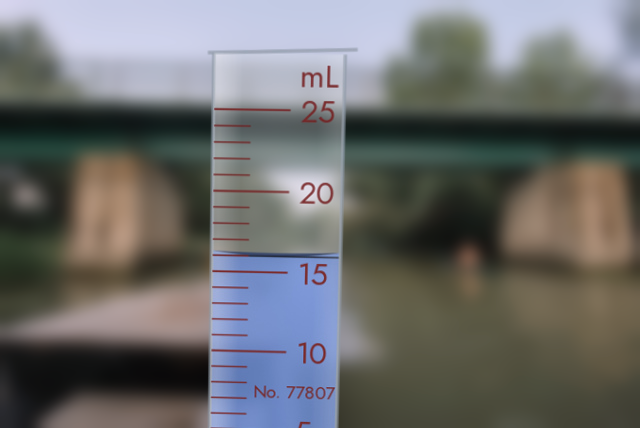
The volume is mL 16
